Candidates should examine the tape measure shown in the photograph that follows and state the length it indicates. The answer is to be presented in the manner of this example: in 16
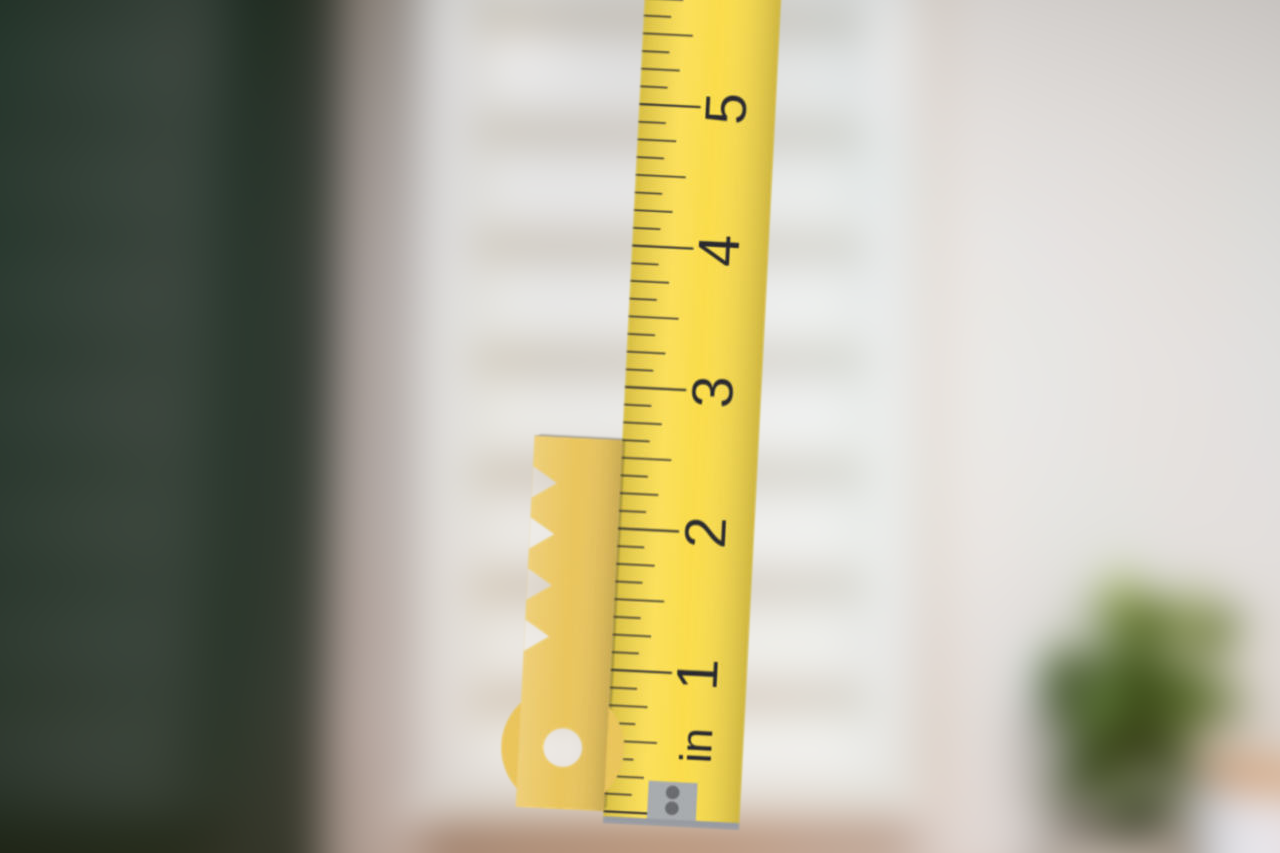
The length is in 2.625
